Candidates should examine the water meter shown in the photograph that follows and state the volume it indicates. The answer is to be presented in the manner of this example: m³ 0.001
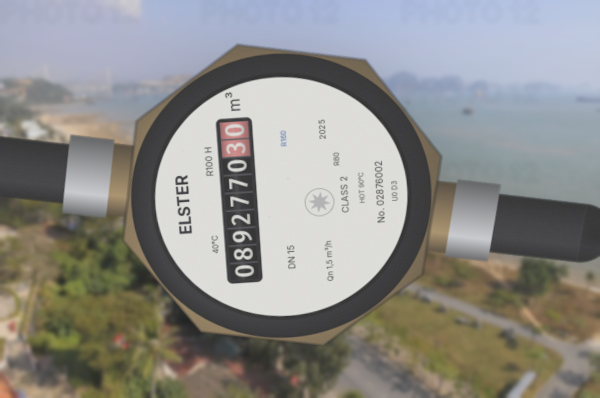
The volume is m³ 892770.30
